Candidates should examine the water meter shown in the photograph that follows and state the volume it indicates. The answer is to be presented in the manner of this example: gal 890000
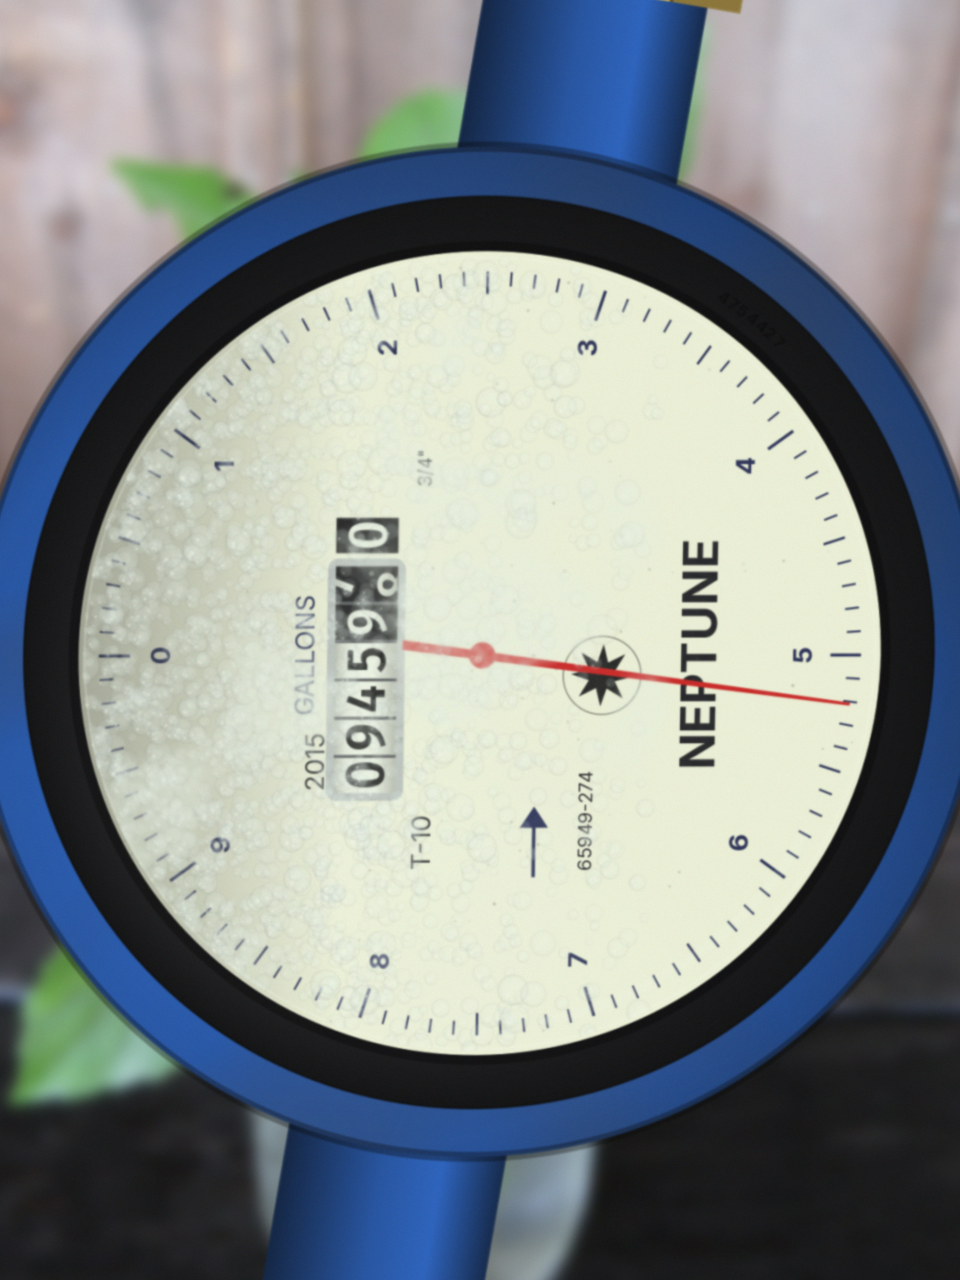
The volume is gal 945975.2
